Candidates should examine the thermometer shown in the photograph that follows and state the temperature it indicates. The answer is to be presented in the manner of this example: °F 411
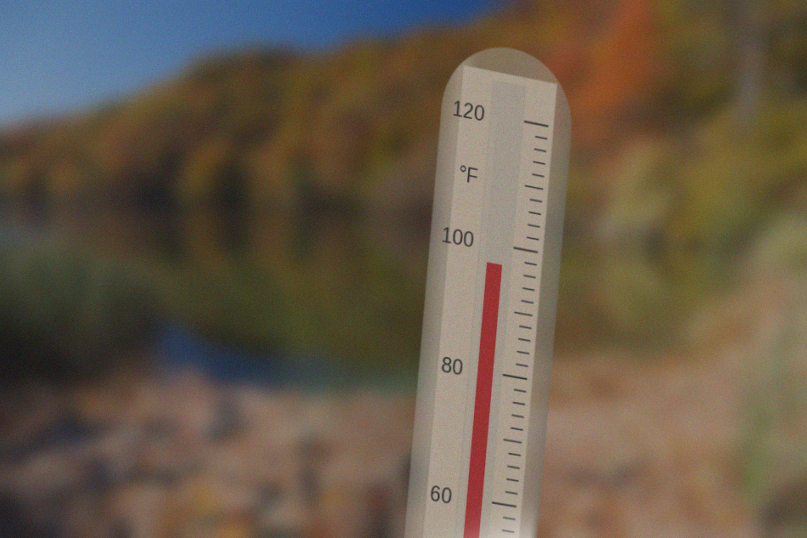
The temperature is °F 97
